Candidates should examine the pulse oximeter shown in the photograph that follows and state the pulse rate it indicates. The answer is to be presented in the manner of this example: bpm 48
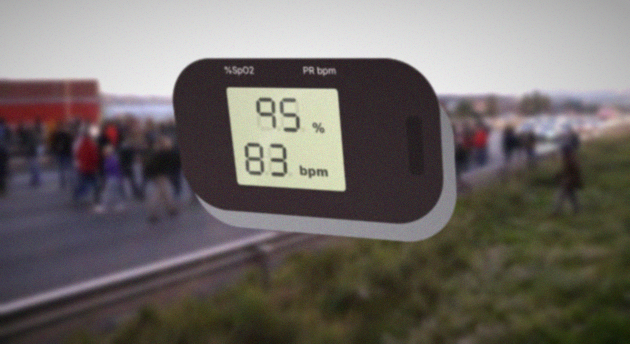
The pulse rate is bpm 83
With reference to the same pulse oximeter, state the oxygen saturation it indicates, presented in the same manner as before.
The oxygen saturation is % 95
